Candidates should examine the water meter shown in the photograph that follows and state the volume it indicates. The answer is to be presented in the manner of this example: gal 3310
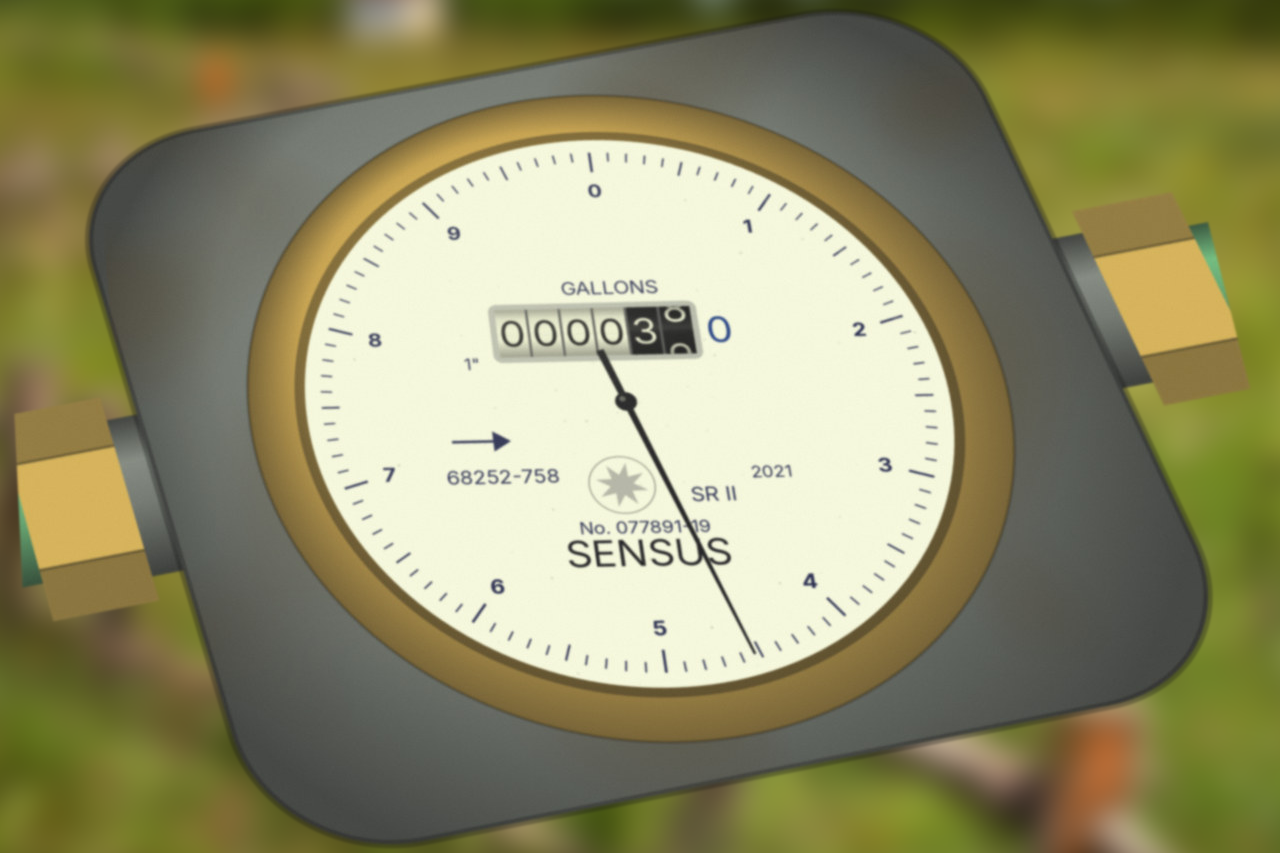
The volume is gal 384.5
